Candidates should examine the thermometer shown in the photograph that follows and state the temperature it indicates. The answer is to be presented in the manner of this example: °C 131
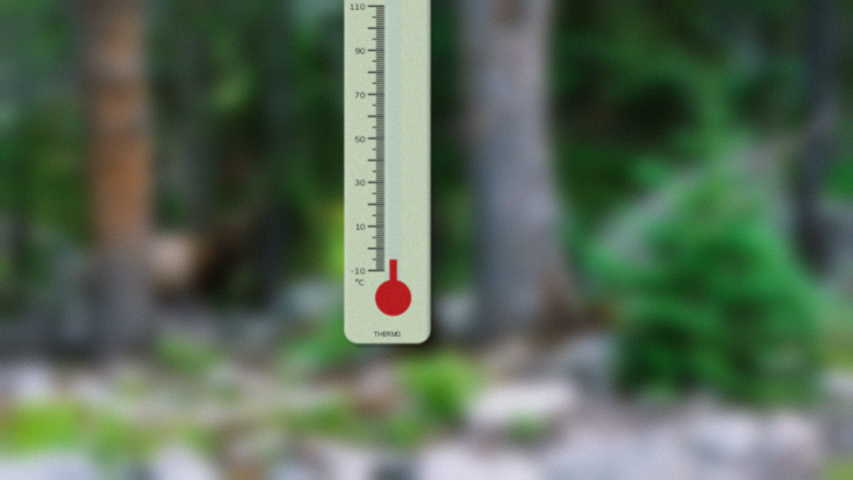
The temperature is °C -5
